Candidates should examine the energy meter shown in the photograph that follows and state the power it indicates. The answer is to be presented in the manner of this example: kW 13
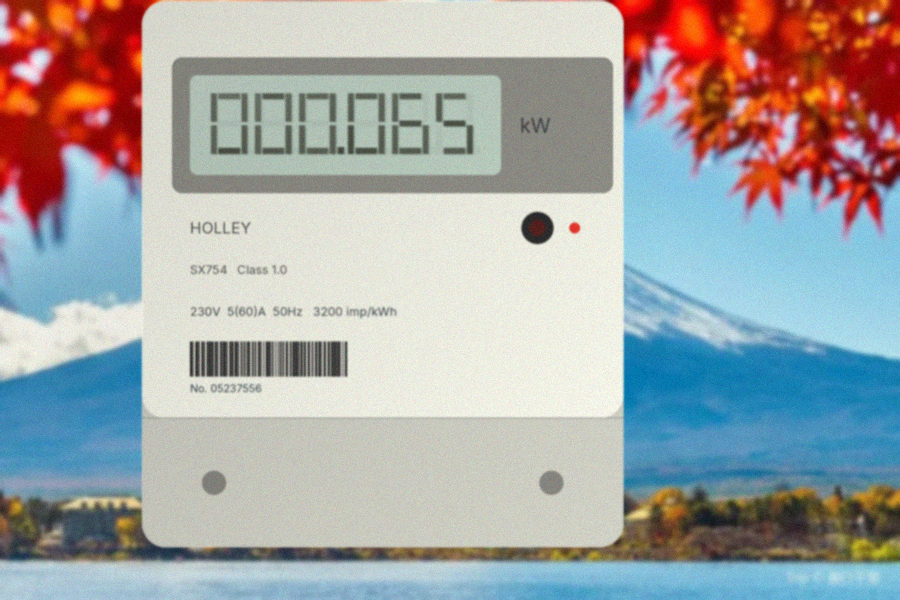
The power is kW 0.065
